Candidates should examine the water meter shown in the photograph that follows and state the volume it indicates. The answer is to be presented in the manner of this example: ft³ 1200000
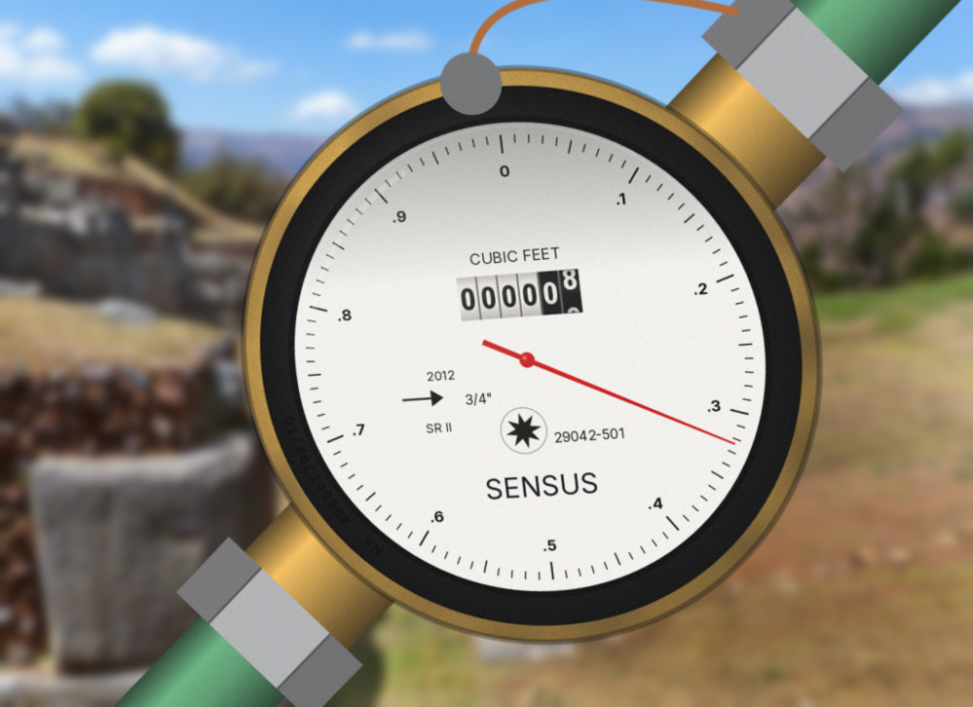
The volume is ft³ 8.32
